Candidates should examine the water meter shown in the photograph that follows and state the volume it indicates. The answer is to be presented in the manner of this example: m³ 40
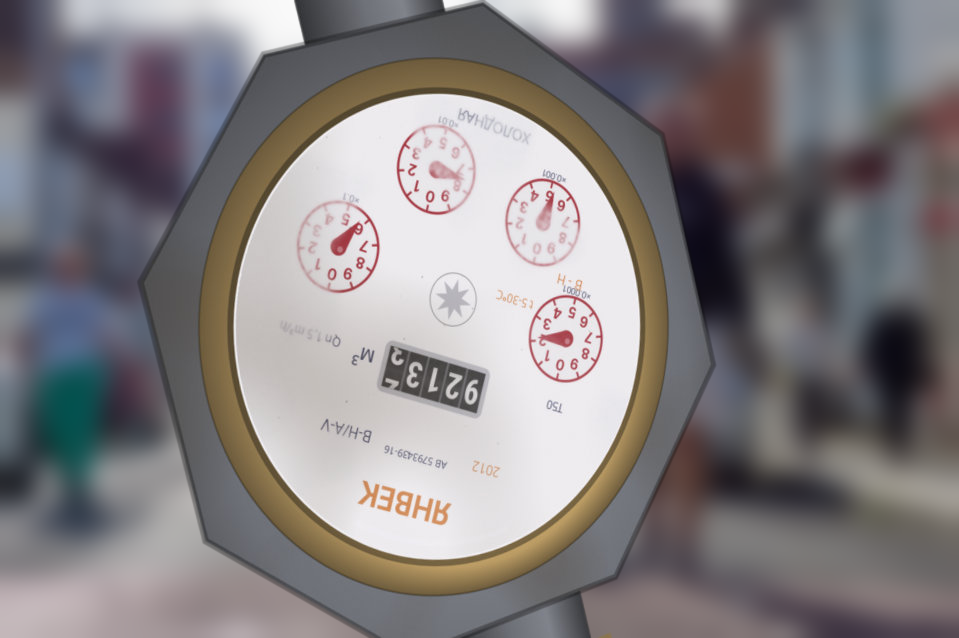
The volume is m³ 92132.5752
